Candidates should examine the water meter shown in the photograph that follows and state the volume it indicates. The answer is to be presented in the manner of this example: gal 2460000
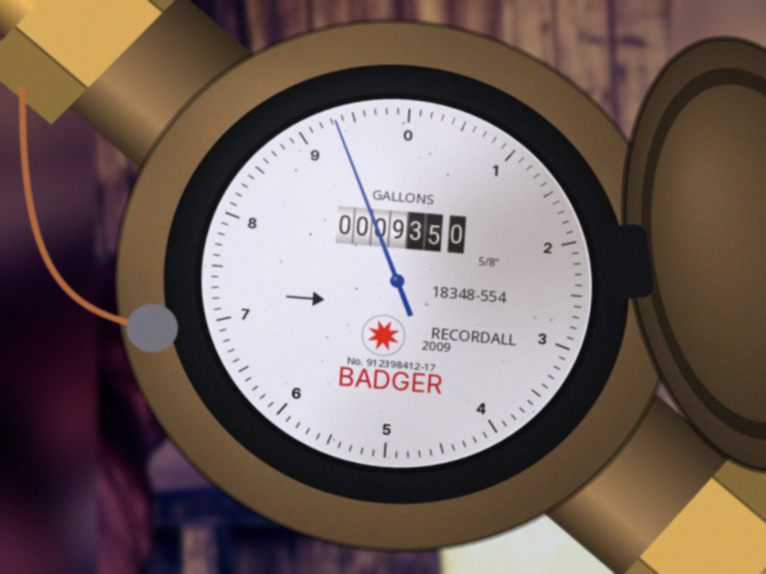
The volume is gal 9349.3
